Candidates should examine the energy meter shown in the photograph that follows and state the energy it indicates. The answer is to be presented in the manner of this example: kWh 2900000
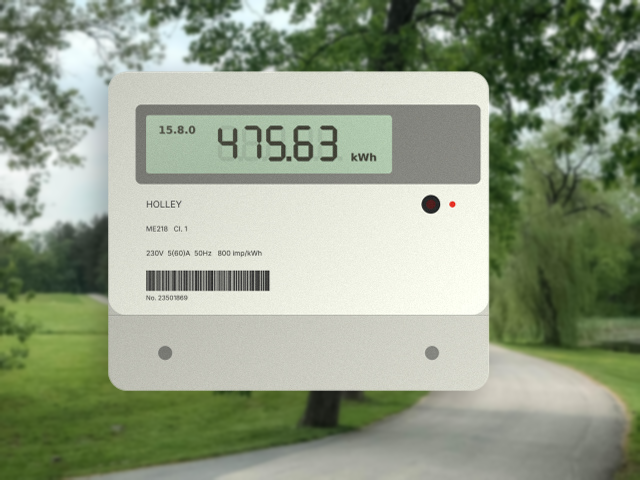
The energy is kWh 475.63
